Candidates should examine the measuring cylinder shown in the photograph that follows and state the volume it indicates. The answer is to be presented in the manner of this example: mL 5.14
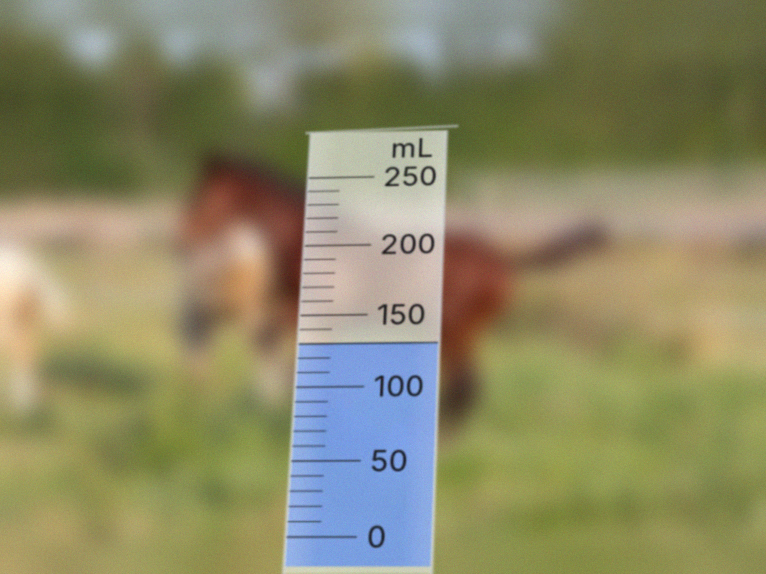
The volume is mL 130
